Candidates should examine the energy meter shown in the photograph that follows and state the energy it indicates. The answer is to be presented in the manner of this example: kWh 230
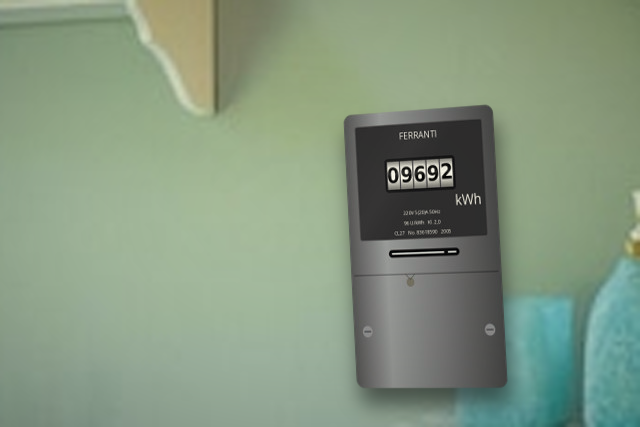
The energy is kWh 9692
